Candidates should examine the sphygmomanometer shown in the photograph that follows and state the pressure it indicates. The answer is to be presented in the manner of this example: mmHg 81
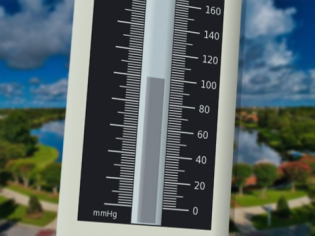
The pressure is mmHg 100
